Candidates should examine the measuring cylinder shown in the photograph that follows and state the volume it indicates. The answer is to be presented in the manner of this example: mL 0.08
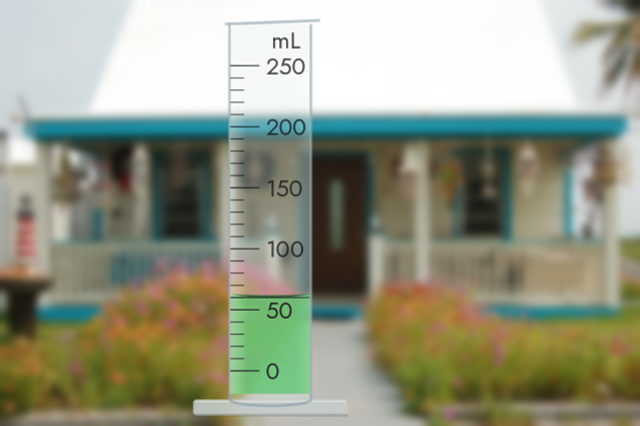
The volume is mL 60
